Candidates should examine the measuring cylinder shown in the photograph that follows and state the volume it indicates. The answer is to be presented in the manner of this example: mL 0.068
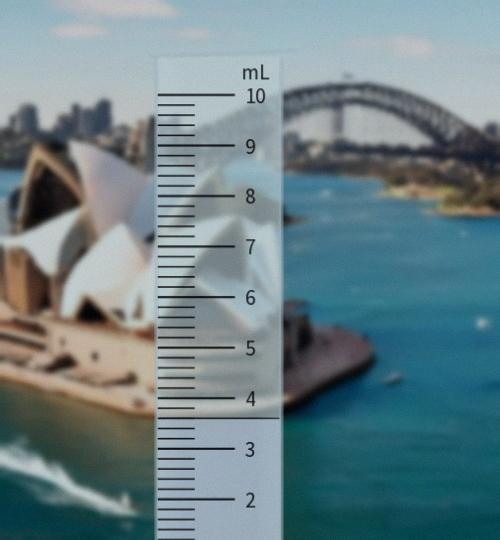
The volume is mL 3.6
